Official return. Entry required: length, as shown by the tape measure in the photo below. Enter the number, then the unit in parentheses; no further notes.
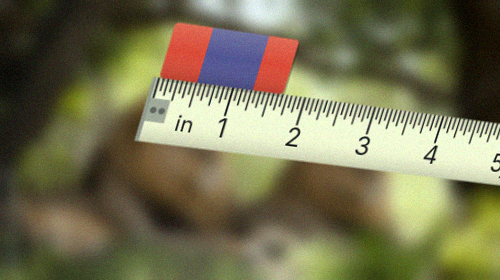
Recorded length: 1.6875 (in)
